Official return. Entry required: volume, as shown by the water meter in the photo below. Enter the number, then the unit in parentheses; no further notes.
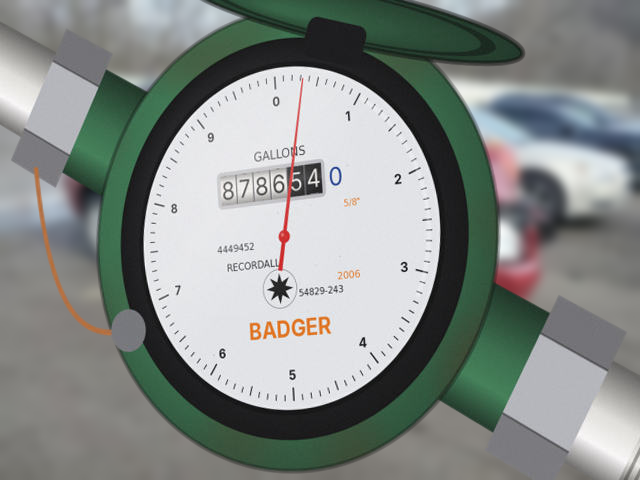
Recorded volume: 8786540.3 (gal)
